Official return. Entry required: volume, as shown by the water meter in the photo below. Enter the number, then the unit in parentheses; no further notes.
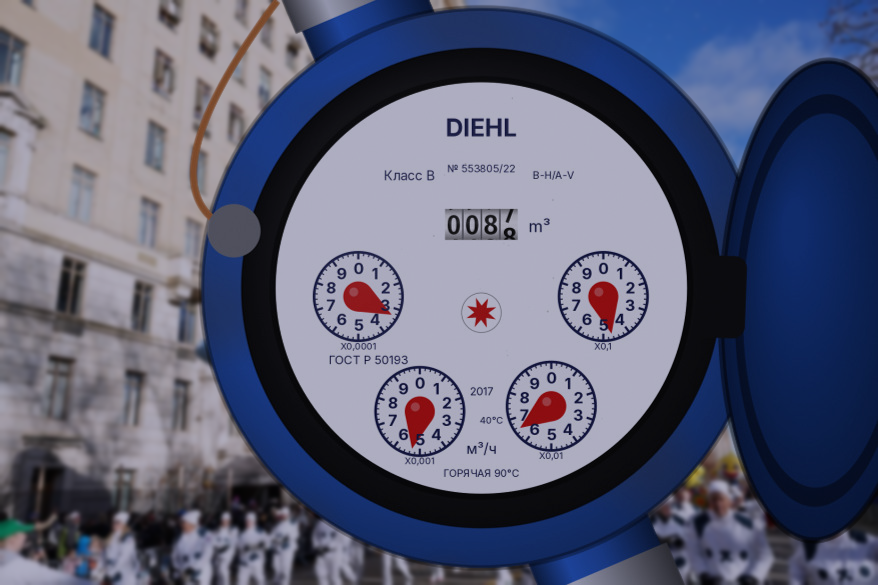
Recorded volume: 87.4653 (m³)
